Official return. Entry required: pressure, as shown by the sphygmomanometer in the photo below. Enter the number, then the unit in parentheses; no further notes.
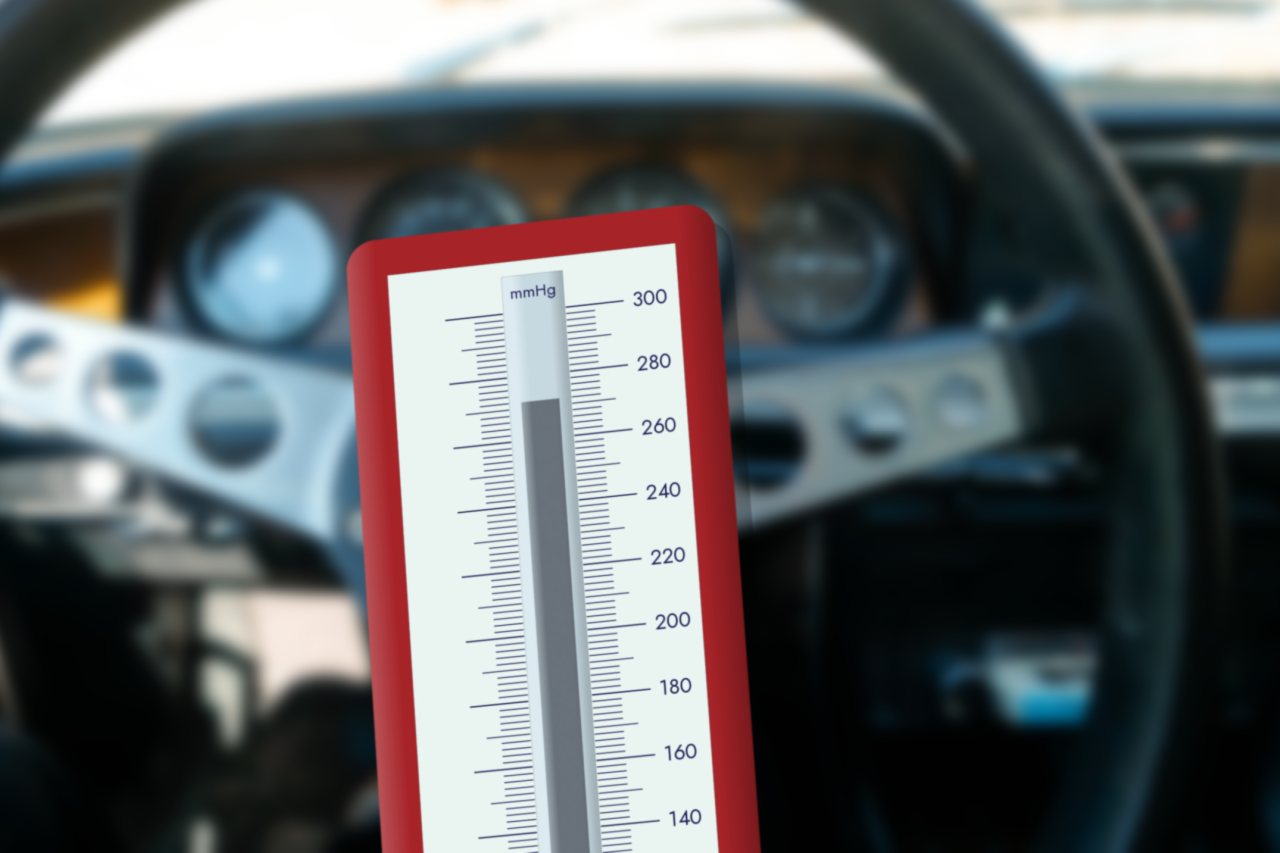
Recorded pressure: 272 (mmHg)
